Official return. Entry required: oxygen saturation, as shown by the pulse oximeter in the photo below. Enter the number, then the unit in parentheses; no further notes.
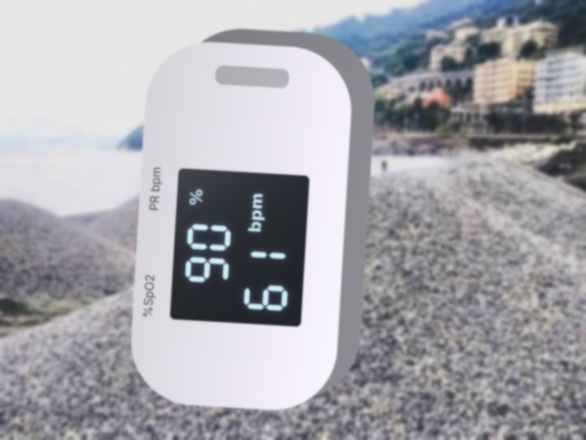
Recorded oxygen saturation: 90 (%)
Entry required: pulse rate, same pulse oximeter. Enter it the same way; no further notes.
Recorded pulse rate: 61 (bpm)
